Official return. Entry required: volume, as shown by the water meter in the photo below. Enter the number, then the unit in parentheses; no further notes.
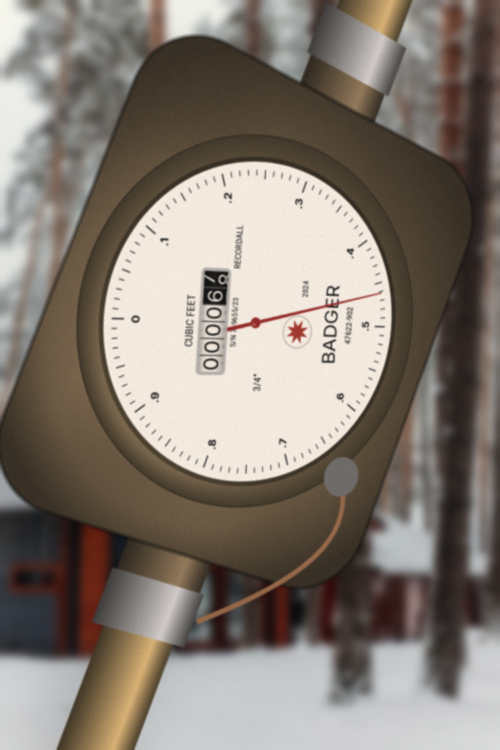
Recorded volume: 67.46 (ft³)
